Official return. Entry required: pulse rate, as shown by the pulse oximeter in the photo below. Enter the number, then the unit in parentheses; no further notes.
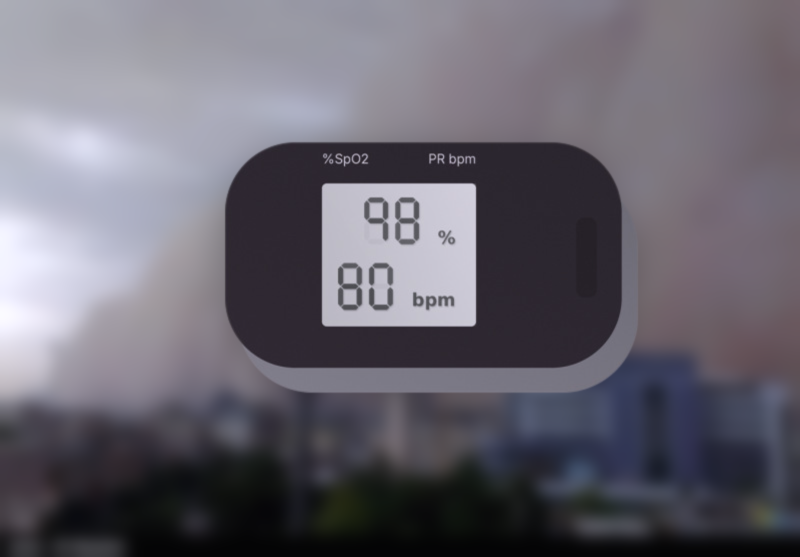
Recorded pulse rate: 80 (bpm)
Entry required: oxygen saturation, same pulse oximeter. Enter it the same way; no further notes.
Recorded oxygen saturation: 98 (%)
